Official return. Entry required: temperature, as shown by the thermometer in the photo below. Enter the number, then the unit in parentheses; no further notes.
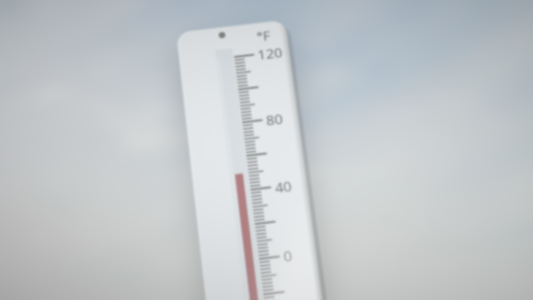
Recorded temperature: 50 (°F)
